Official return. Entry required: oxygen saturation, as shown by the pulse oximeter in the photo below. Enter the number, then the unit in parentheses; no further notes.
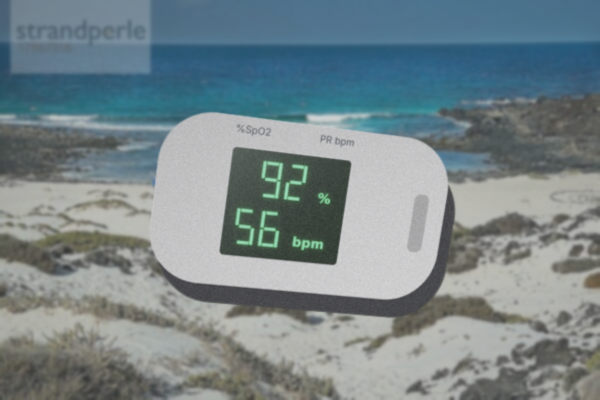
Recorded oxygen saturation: 92 (%)
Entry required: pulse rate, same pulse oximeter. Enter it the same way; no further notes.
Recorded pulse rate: 56 (bpm)
